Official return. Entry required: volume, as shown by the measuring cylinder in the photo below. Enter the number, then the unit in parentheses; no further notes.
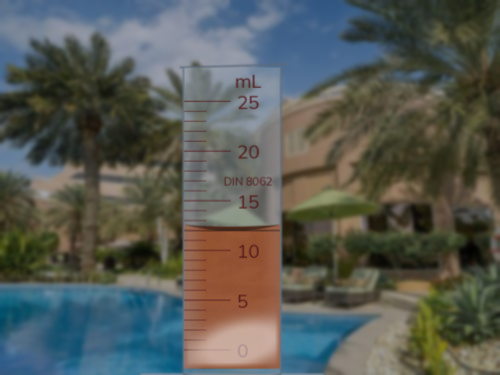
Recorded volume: 12 (mL)
